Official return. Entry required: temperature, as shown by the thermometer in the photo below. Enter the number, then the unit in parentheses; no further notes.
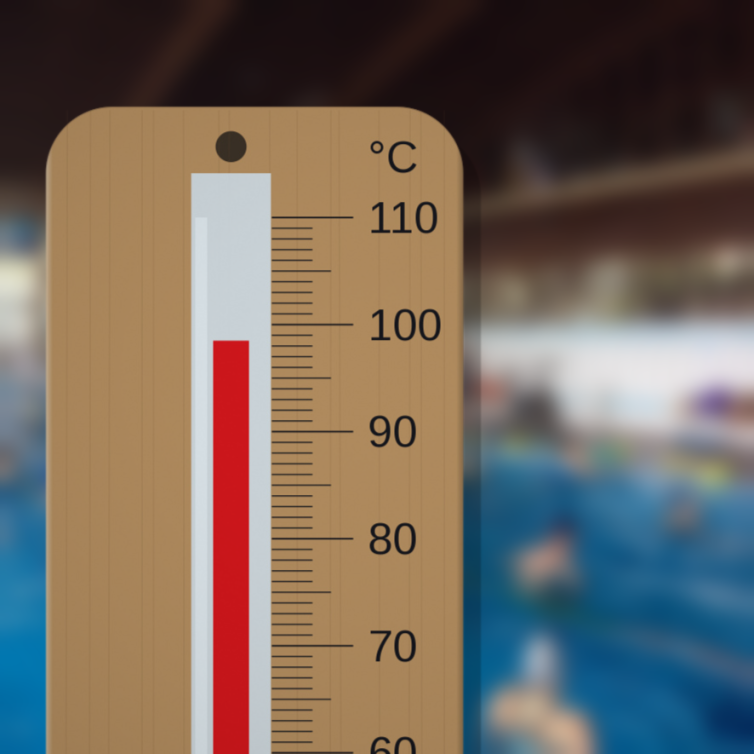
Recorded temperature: 98.5 (°C)
